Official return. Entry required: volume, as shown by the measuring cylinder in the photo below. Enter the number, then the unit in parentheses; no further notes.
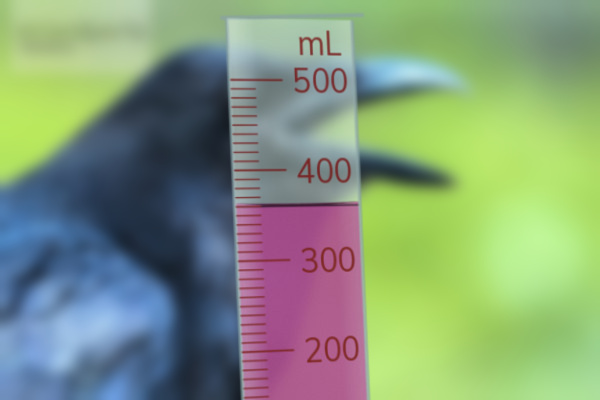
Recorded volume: 360 (mL)
